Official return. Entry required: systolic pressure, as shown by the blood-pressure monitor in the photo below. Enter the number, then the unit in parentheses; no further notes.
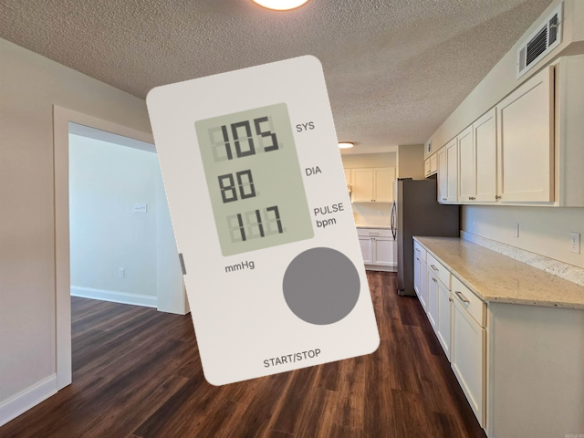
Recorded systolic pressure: 105 (mmHg)
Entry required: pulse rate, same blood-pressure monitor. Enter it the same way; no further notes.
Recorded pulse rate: 117 (bpm)
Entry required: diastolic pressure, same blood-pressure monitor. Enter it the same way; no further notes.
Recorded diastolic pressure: 80 (mmHg)
